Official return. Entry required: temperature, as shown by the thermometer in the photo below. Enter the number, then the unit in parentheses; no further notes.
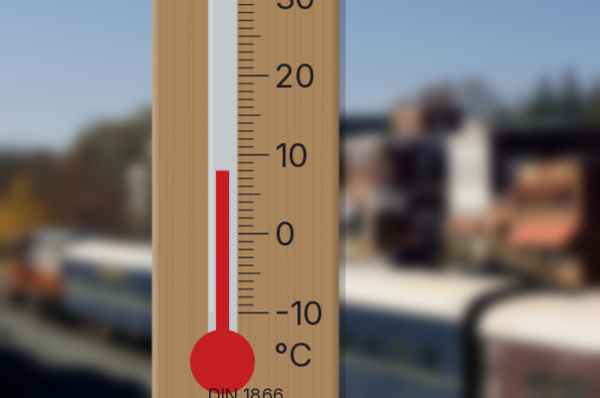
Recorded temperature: 8 (°C)
